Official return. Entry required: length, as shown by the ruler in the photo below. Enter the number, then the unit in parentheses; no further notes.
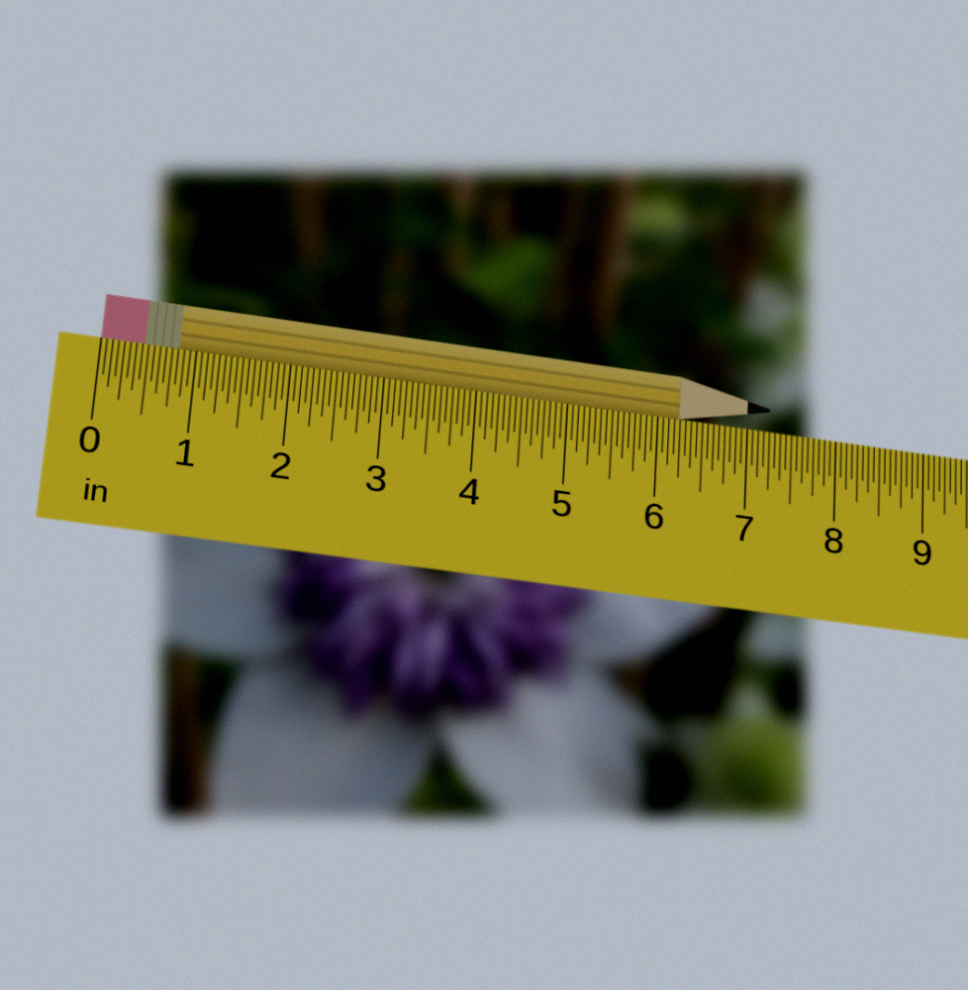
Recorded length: 7.25 (in)
